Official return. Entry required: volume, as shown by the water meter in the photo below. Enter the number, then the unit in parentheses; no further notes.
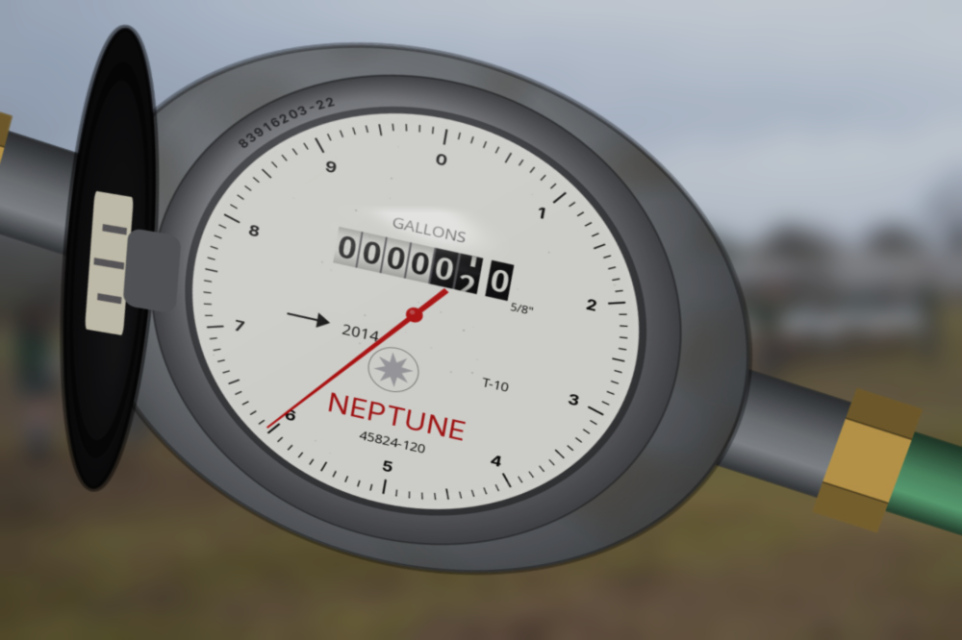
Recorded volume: 16.0 (gal)
